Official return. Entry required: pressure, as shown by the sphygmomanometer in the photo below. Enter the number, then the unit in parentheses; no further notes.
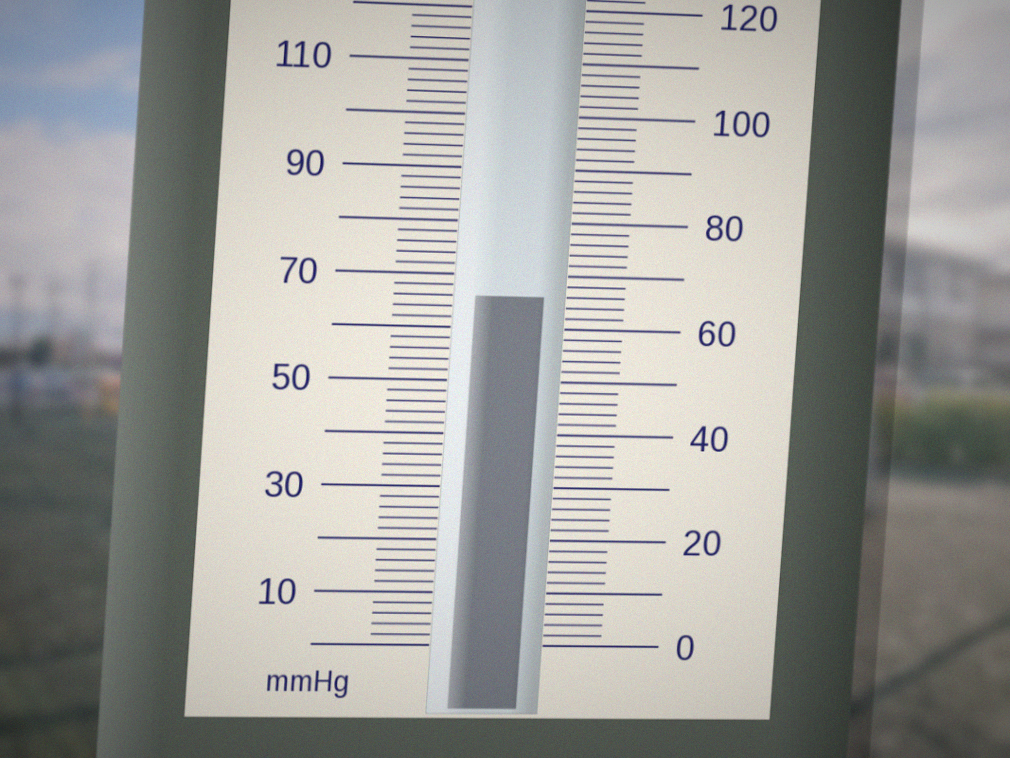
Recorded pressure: 66 (mmHg)
